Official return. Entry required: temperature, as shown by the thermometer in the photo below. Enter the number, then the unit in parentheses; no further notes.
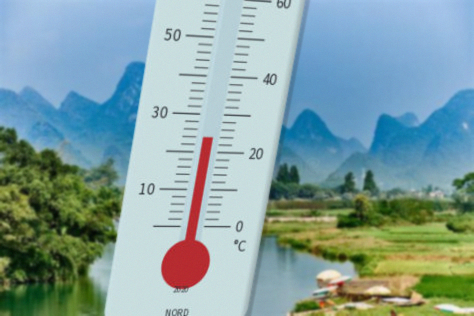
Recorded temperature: 24 (°C)
